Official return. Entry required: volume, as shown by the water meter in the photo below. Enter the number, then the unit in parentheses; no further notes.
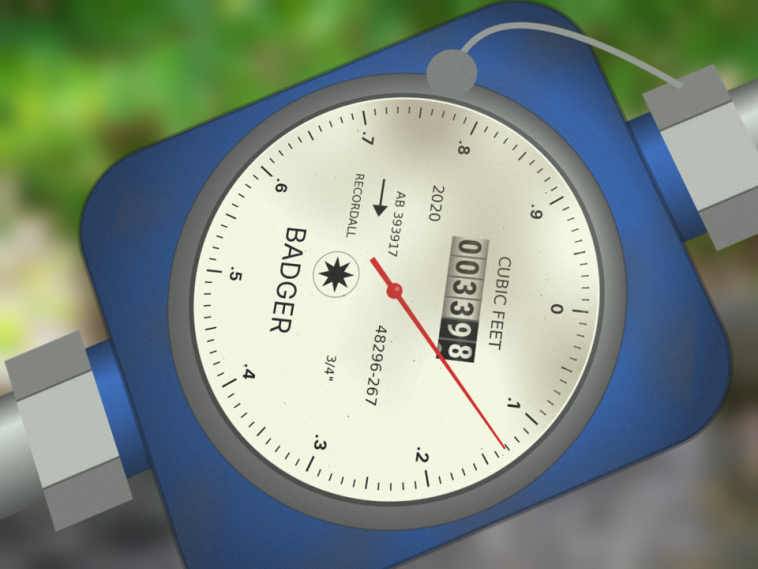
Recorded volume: 3398.13 (ft³)
